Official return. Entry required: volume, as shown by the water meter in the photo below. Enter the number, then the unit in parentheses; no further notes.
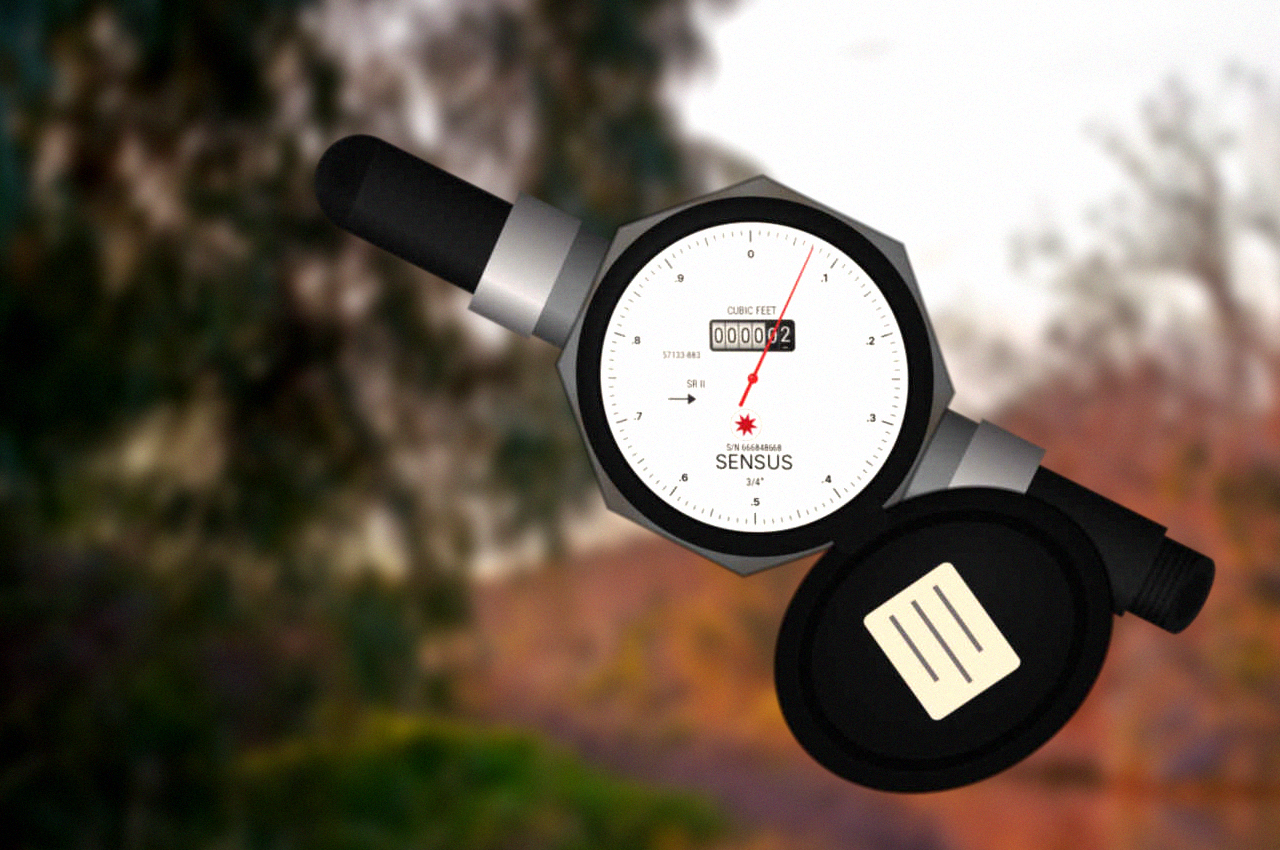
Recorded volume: 2.07 (ft³)
